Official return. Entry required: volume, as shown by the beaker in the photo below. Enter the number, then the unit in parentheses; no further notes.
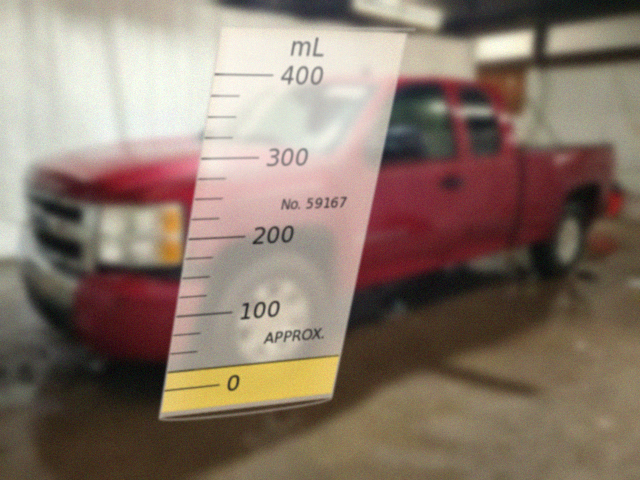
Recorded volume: 25 (mL)
